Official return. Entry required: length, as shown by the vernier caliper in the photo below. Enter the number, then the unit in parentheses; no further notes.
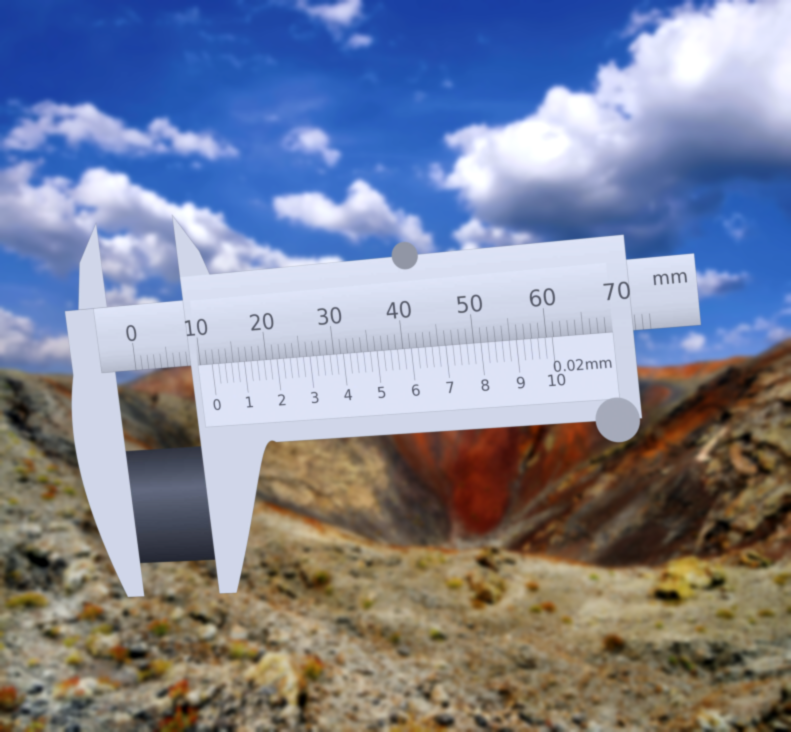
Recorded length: 11.8 (mm)
